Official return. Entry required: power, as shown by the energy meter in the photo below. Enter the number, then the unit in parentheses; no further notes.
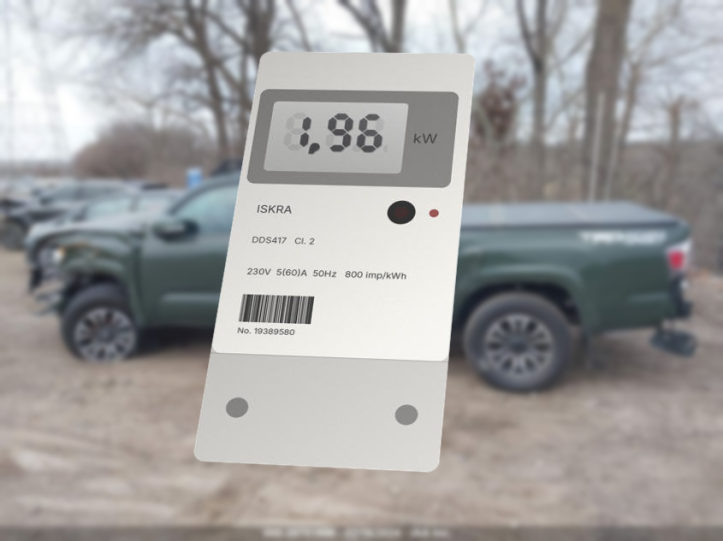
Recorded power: 1.96 (kW)
